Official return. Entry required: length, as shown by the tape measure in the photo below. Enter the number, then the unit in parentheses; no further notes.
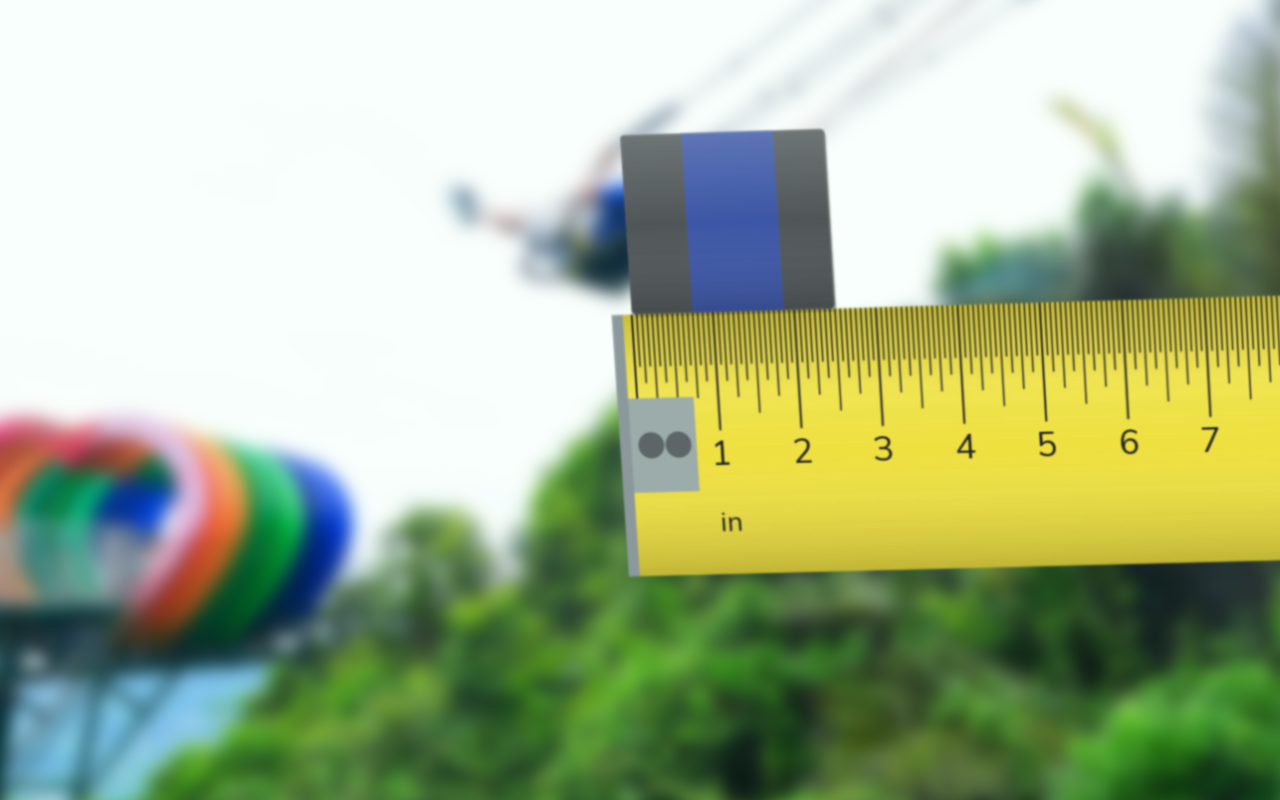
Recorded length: 2.5 (in)
